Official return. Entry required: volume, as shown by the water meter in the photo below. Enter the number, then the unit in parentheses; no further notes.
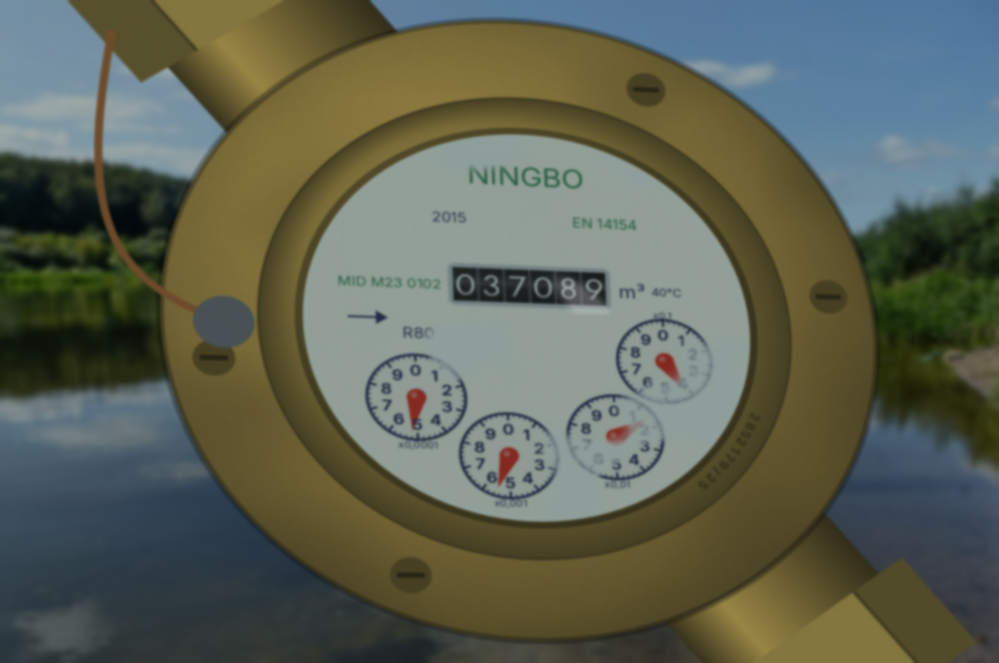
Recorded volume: 37089.4155 (m³)
